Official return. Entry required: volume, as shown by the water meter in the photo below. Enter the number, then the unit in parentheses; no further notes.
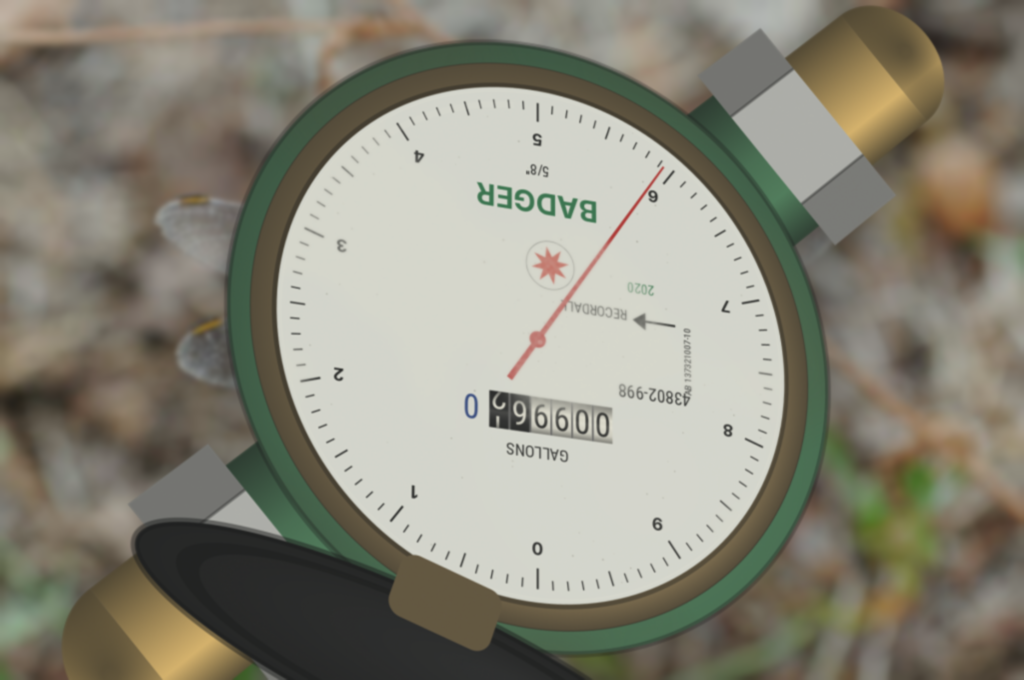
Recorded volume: 99615.9 (gal)
